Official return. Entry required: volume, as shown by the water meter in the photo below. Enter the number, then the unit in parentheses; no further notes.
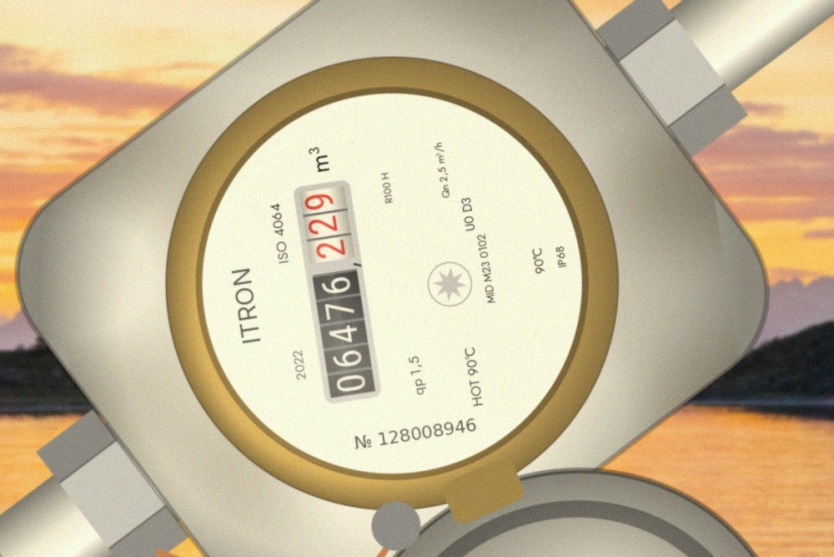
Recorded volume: 6476.229 (m³)
